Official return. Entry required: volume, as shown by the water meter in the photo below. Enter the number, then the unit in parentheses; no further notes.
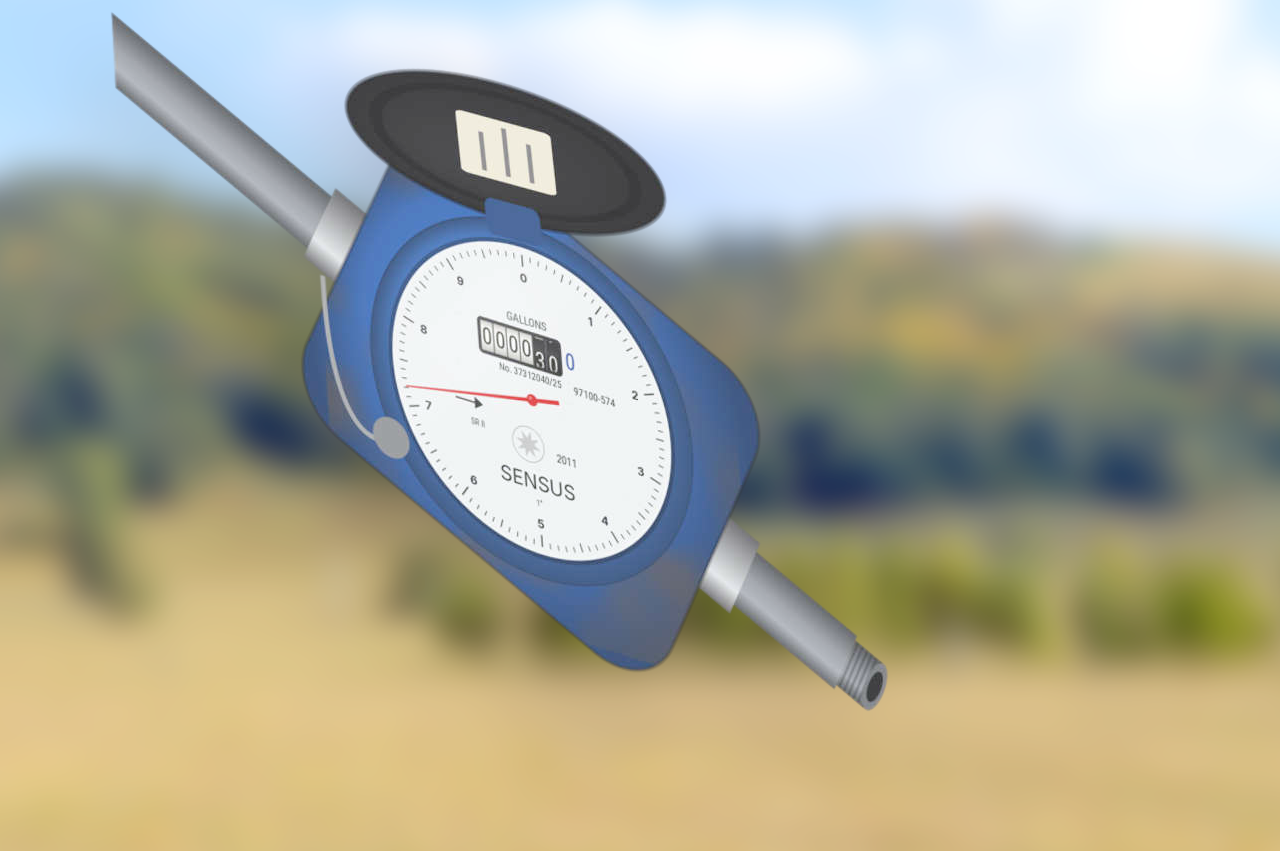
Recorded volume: 297.2 (gal)
